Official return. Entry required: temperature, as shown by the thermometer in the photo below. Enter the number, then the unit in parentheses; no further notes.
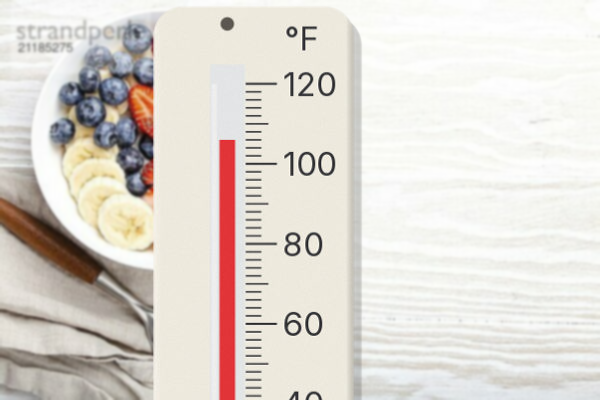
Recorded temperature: 106 (°F)
